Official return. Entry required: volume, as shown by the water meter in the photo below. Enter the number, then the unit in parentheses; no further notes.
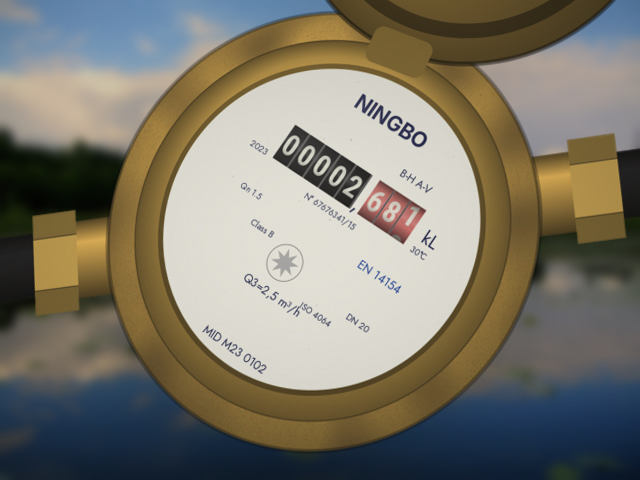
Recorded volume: 2.681 (kL)
